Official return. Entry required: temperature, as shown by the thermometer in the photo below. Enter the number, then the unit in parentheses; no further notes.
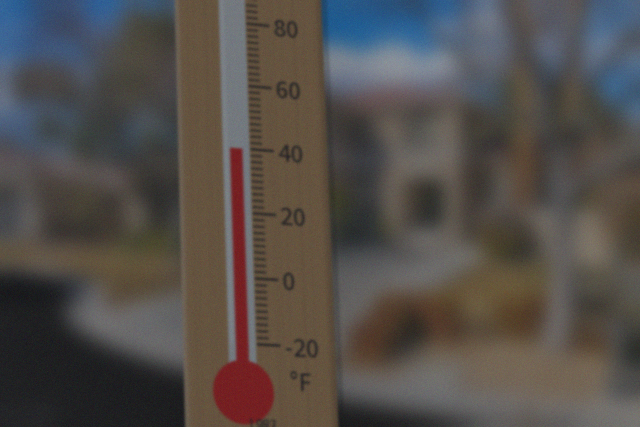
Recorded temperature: 40 (°F)
